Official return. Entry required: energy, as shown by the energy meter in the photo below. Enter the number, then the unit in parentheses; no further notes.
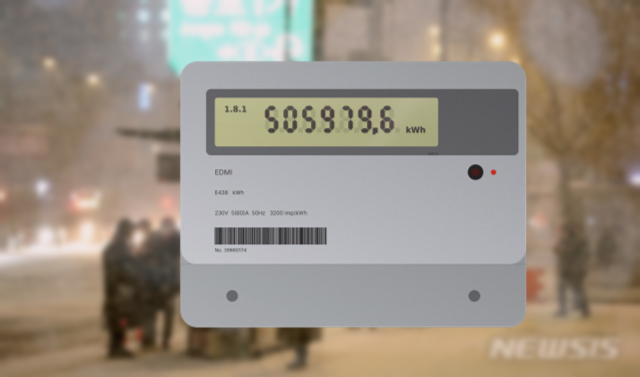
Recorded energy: 505979.6 (kWh)
